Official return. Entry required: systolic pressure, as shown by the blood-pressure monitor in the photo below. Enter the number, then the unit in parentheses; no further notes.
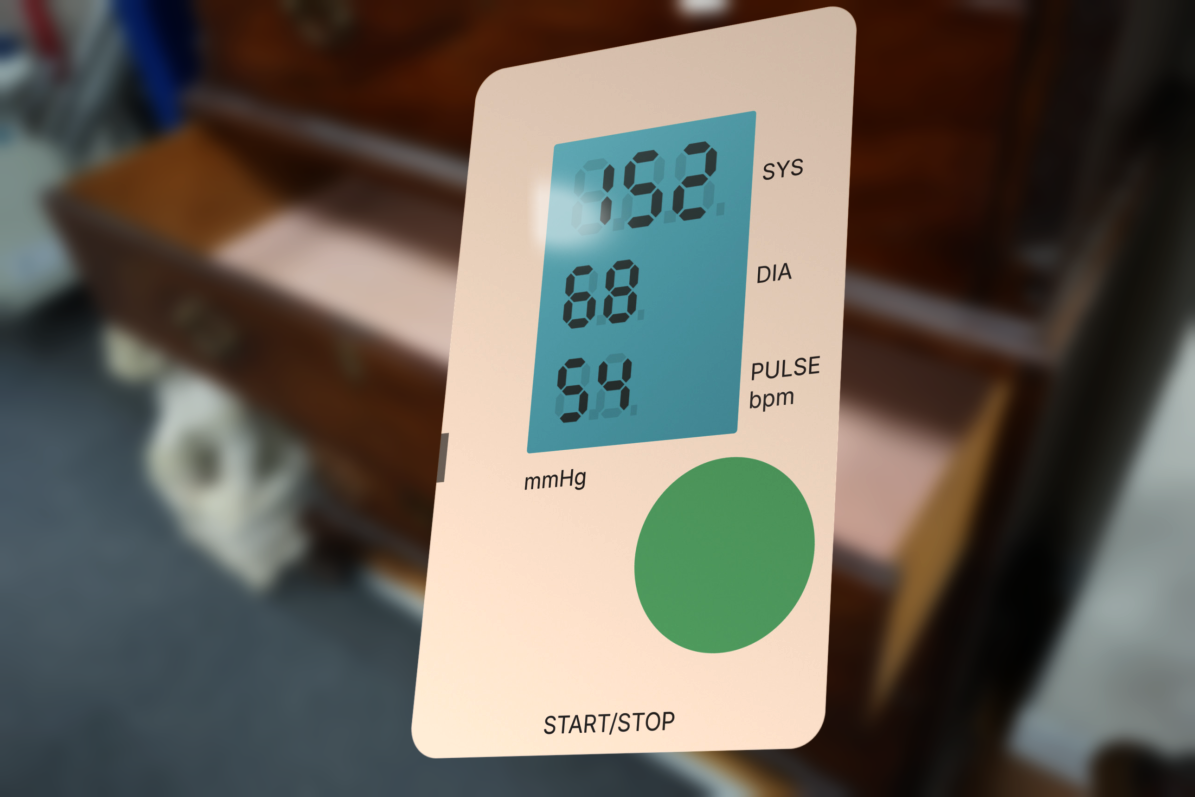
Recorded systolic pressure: 152 (mmHg)
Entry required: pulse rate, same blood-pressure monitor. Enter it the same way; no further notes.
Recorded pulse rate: 54 (bpm)
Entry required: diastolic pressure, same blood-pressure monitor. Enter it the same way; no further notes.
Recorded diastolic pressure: 68 (mmHg)
